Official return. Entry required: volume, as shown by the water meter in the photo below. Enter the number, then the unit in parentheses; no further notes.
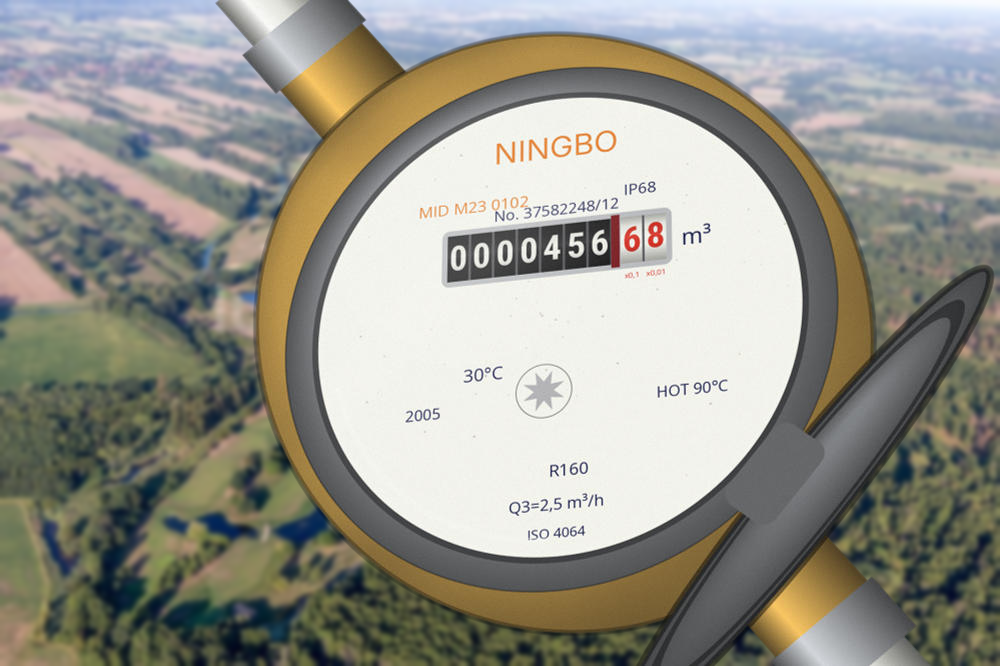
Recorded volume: 456.68 (m³)
